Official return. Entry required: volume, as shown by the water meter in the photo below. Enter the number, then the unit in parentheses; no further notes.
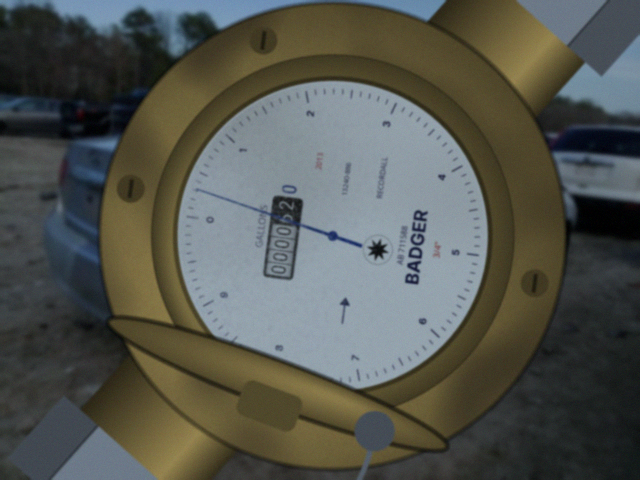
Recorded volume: 620.3 (gal)
